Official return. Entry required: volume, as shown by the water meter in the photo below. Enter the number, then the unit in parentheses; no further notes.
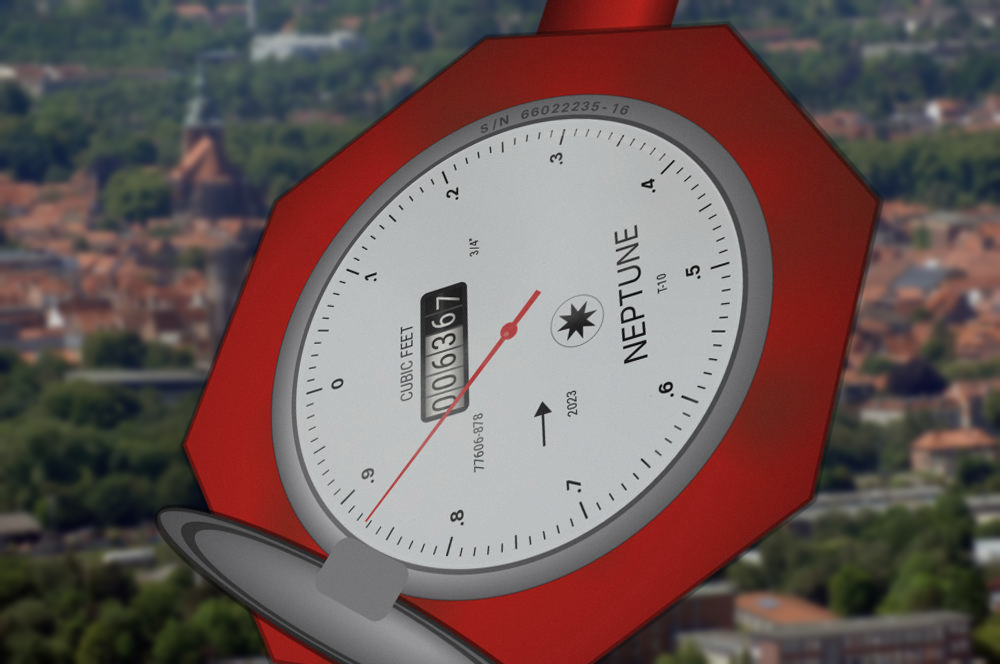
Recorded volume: 6366.87 (ft³)
